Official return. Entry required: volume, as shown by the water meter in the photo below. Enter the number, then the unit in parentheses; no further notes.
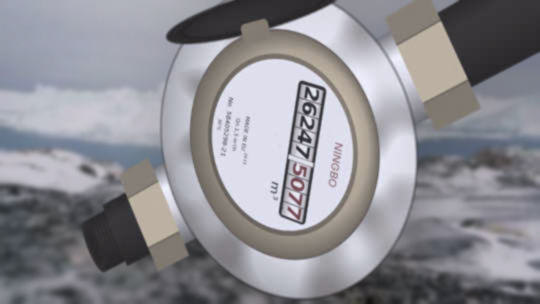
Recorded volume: 26247.5077 (m³)
